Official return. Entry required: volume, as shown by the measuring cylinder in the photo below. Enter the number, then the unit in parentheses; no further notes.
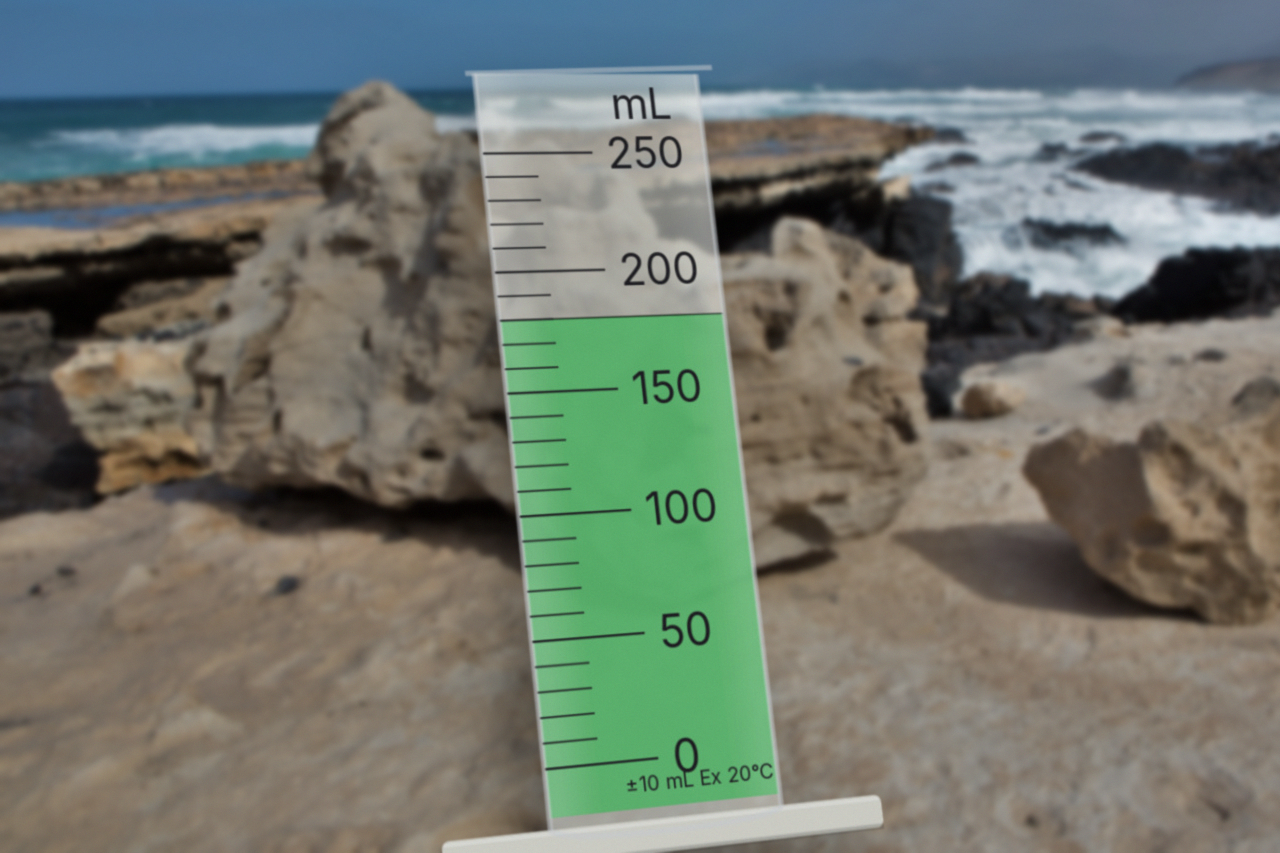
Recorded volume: 180 (mL)
